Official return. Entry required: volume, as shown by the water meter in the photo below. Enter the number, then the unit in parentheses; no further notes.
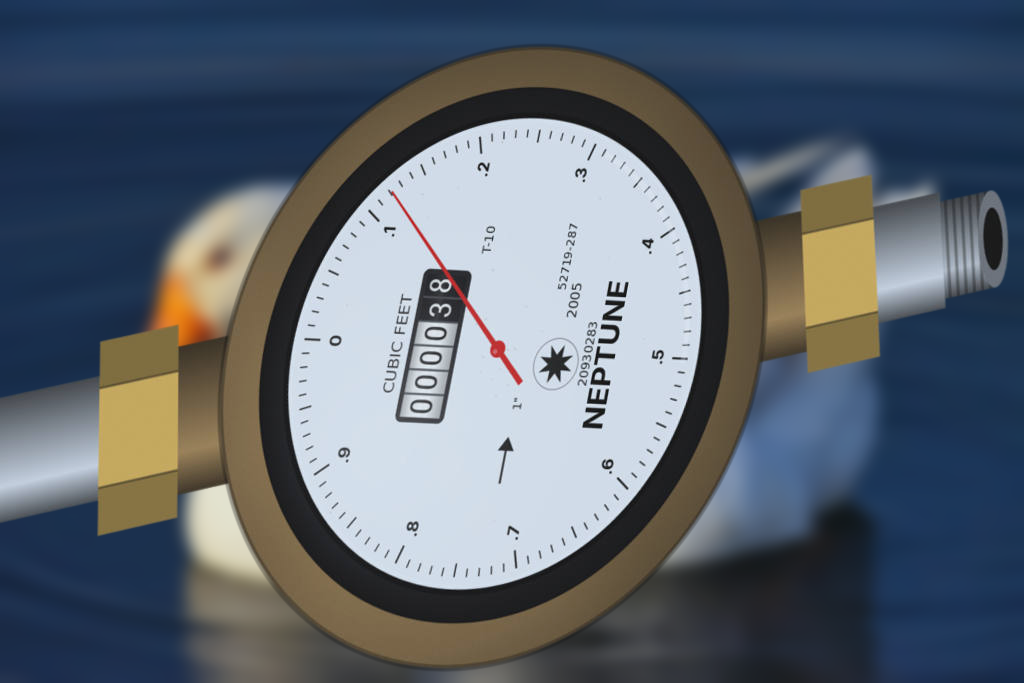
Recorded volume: 38.12 (ft³)
